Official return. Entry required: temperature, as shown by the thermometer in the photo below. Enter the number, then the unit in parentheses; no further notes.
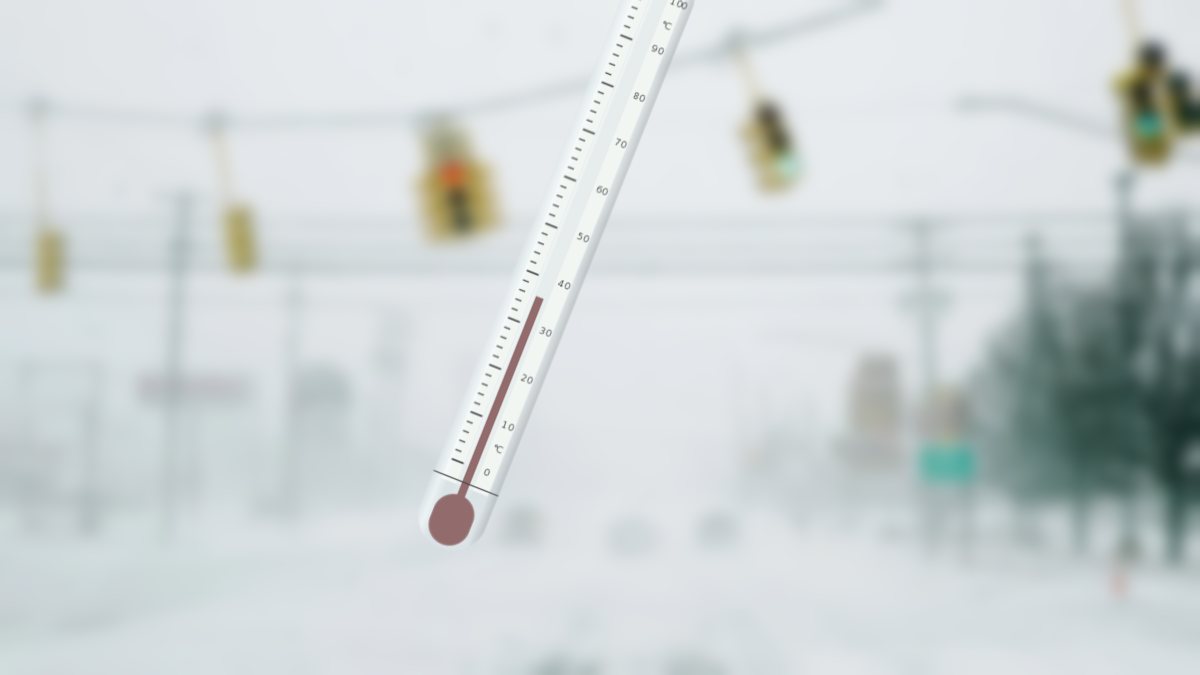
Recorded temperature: 36 (°C)
